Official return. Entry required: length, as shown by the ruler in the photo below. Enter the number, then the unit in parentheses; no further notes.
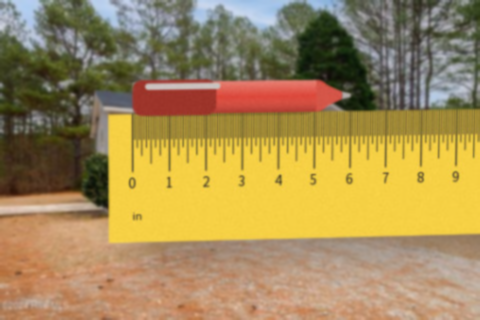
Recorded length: 6 (in)
